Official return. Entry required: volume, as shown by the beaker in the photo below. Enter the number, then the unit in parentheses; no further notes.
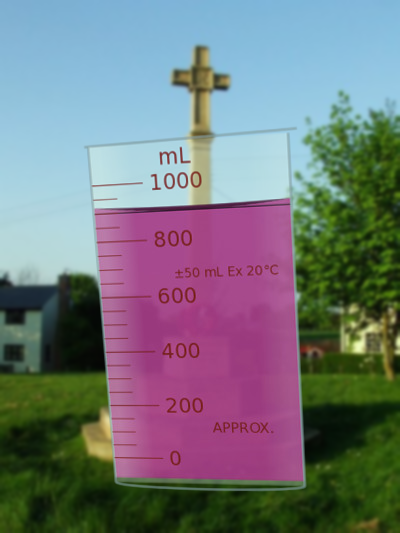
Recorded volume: 900 (mL)
